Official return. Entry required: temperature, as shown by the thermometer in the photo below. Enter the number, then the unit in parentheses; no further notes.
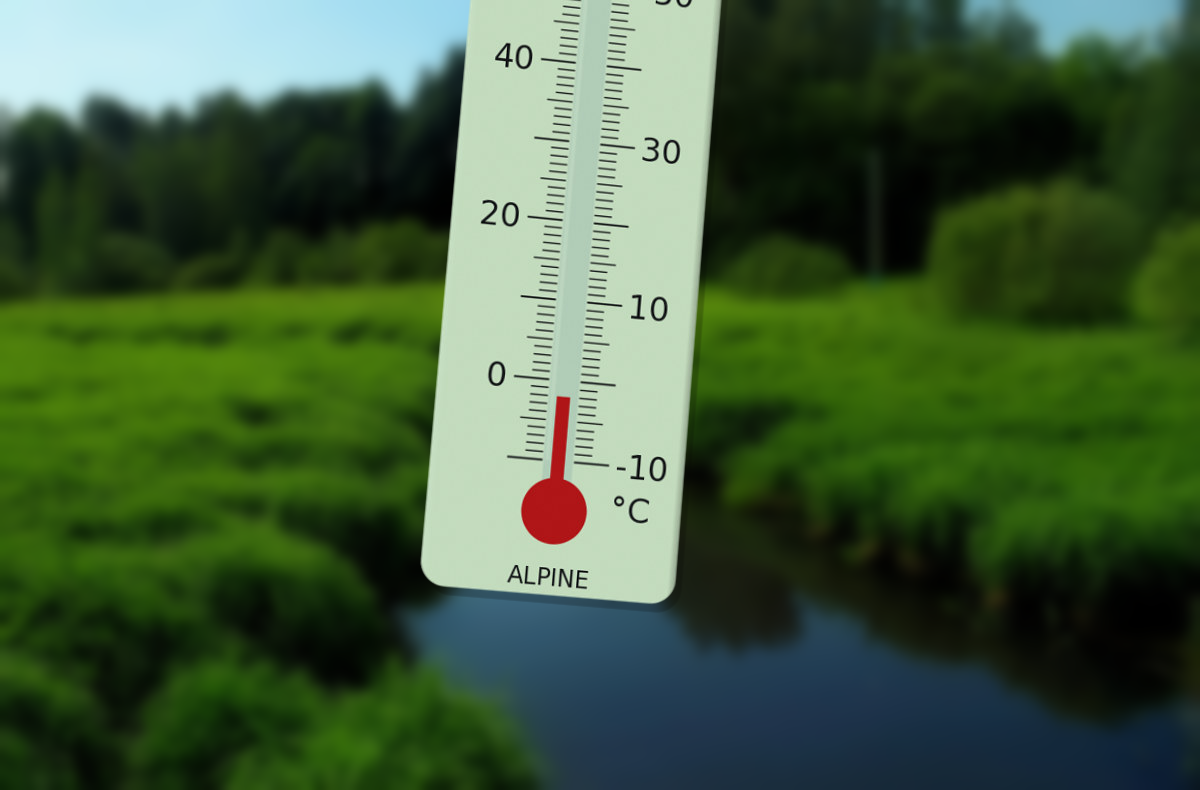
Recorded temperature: -2 (°C)
